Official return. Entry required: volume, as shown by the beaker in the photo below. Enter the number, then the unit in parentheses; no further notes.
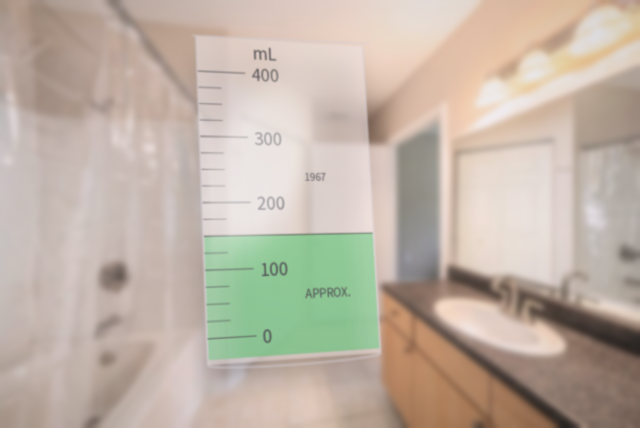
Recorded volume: 150 (mL)
